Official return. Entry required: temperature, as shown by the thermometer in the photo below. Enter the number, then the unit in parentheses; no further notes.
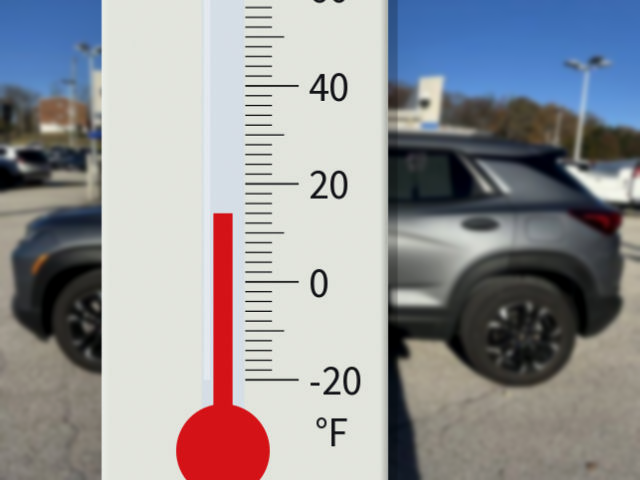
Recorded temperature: 14 (°F)
